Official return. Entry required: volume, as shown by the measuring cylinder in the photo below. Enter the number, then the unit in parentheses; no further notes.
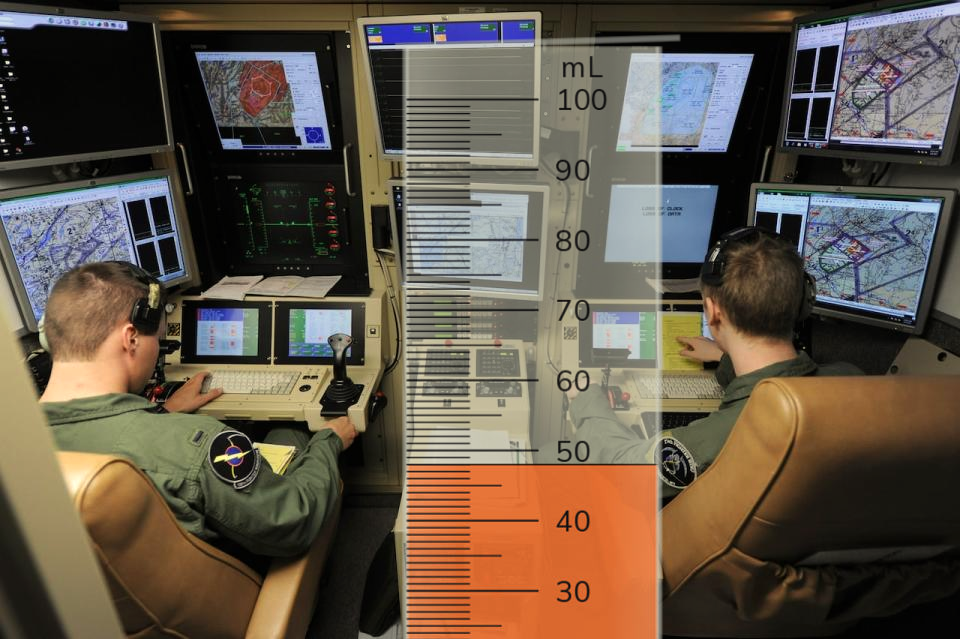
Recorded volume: 48 (mL)
